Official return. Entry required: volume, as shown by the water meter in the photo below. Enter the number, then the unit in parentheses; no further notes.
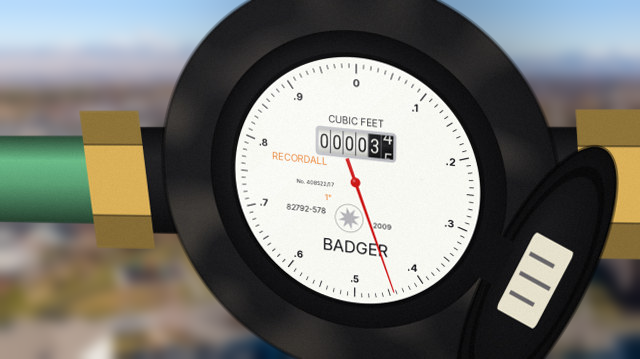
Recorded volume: 34.44 (ft³)
